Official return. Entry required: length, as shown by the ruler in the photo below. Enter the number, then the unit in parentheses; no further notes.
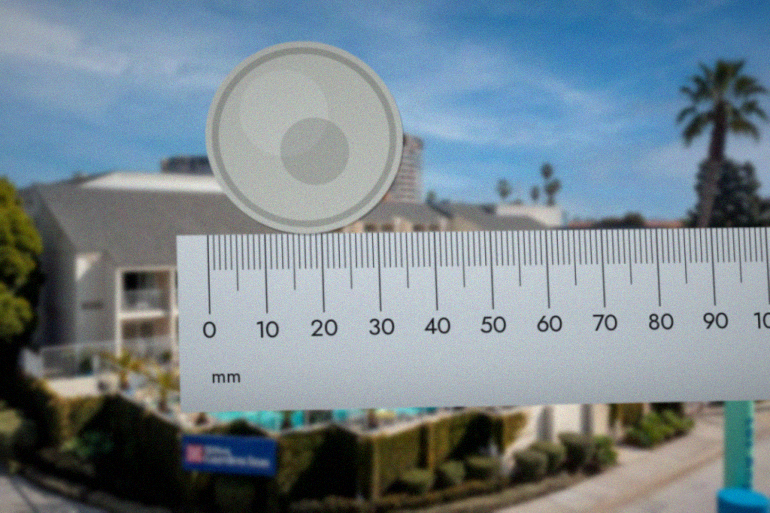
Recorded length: 35 (mm)
